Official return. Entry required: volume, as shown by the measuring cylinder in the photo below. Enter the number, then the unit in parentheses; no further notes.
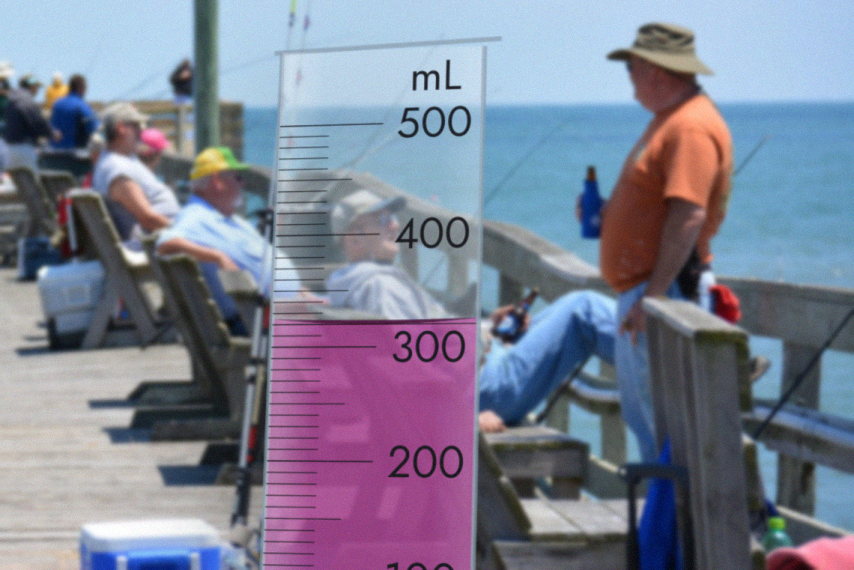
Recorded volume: 320 (mL)
